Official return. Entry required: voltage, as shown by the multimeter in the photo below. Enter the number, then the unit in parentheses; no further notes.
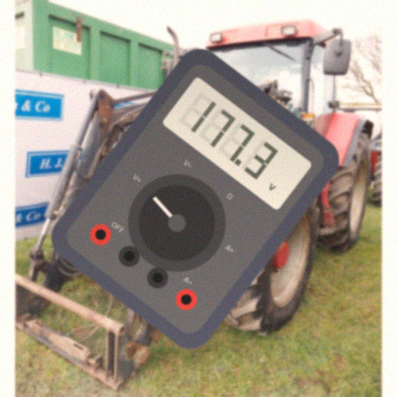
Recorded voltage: 177.3 (V)
